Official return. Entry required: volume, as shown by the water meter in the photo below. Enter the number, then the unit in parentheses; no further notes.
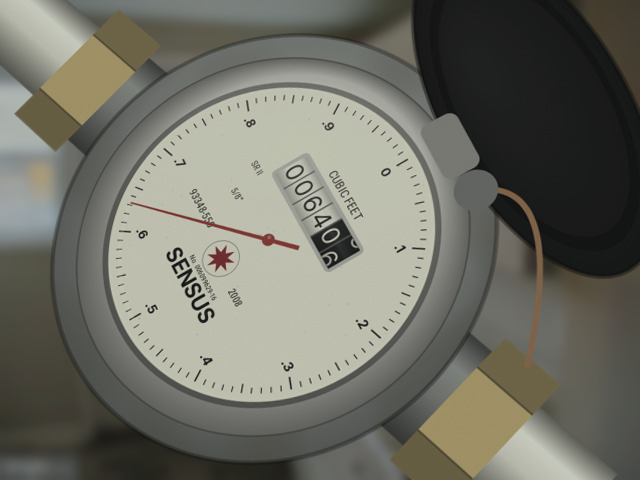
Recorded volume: 6405.63 (ft³)
